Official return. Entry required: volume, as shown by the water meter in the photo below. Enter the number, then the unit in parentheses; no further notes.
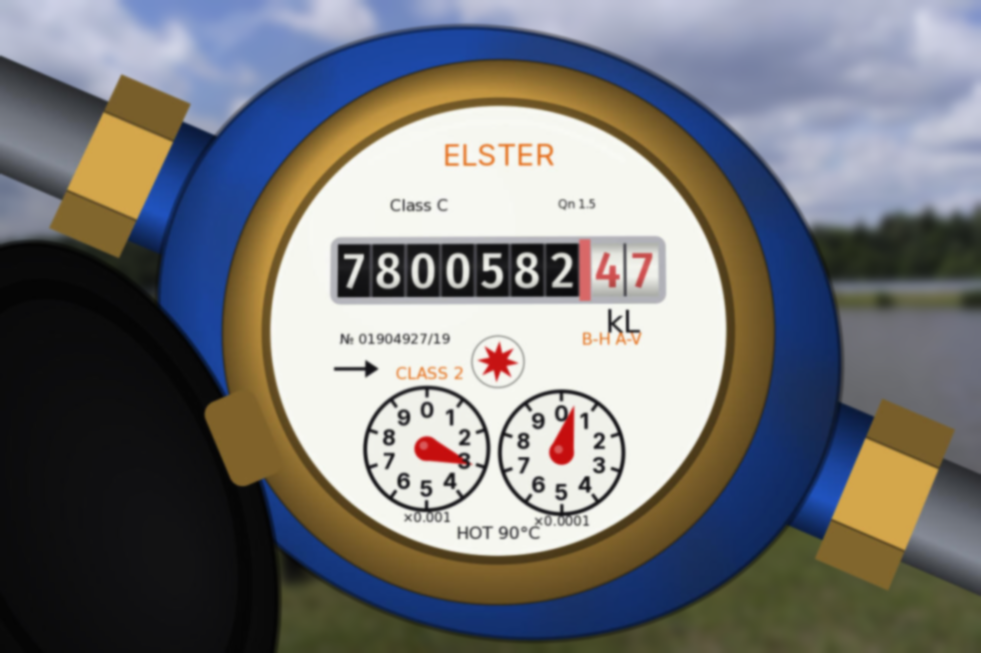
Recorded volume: 7800582.4730 (kL)
